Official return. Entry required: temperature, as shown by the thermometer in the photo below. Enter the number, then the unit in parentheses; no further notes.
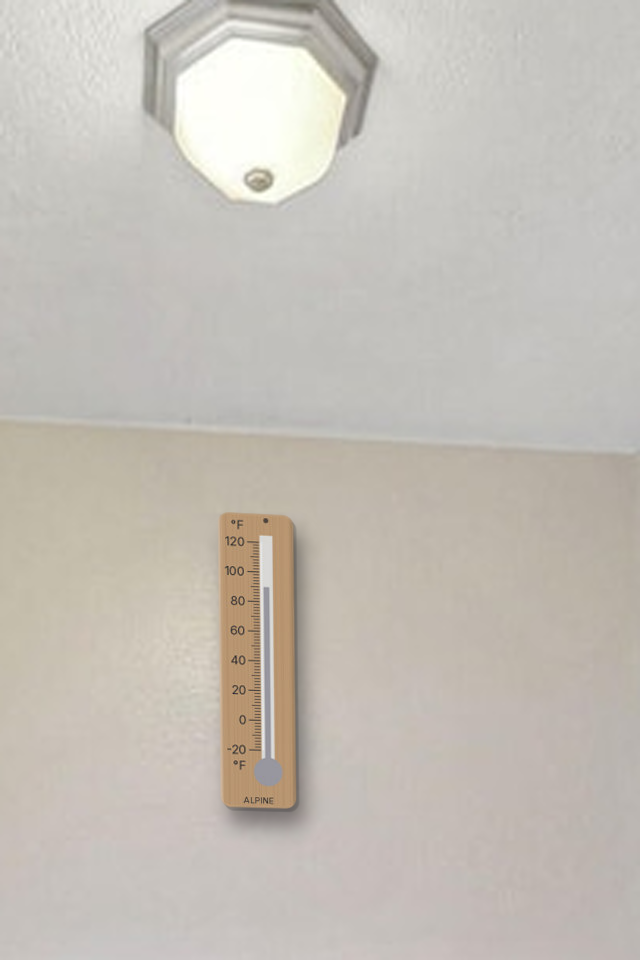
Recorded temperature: 90 (°F)
